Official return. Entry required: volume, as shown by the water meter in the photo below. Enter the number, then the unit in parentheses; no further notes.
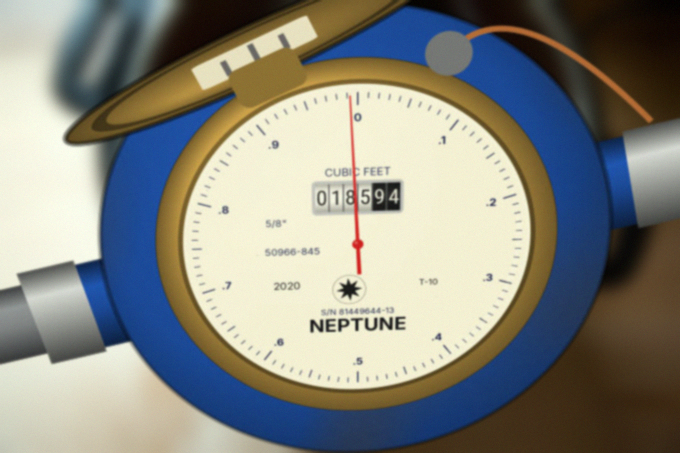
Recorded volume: 18593.99 (ft³)
